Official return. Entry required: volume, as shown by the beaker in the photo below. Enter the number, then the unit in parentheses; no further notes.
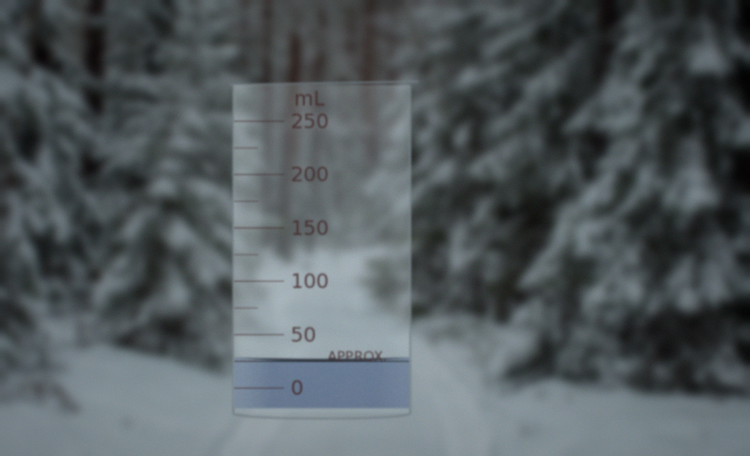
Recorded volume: 25 (mL)
